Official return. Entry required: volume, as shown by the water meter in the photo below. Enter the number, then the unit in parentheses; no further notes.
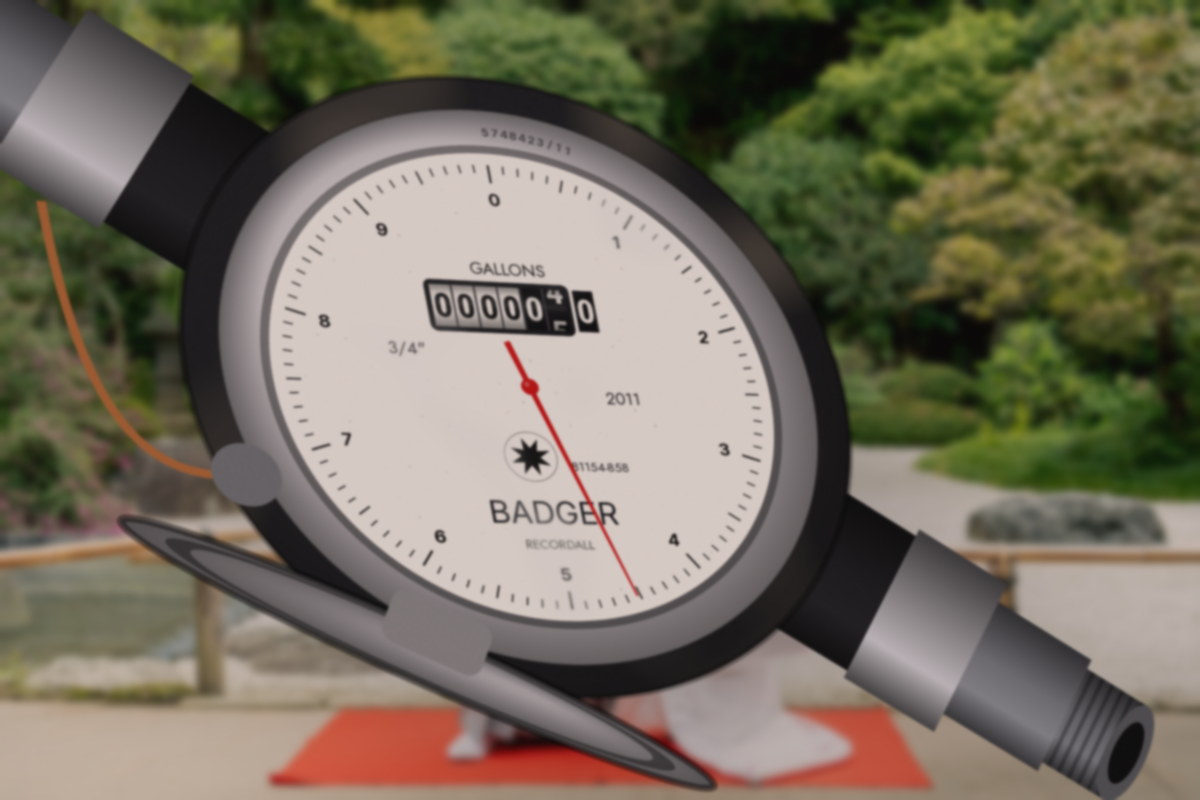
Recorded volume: 44.5 (gal)
